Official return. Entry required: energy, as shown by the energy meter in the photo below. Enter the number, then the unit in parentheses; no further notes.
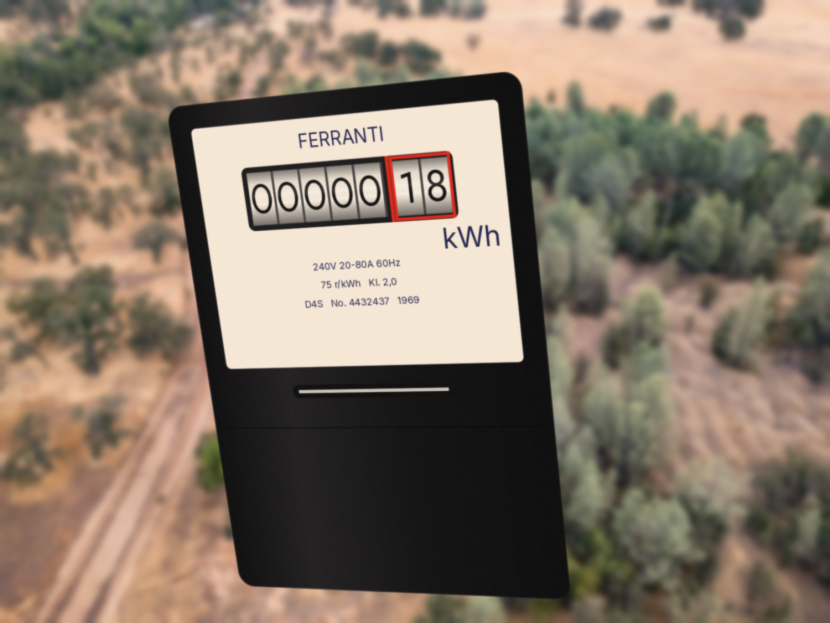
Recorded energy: 0.18 (kWh)
